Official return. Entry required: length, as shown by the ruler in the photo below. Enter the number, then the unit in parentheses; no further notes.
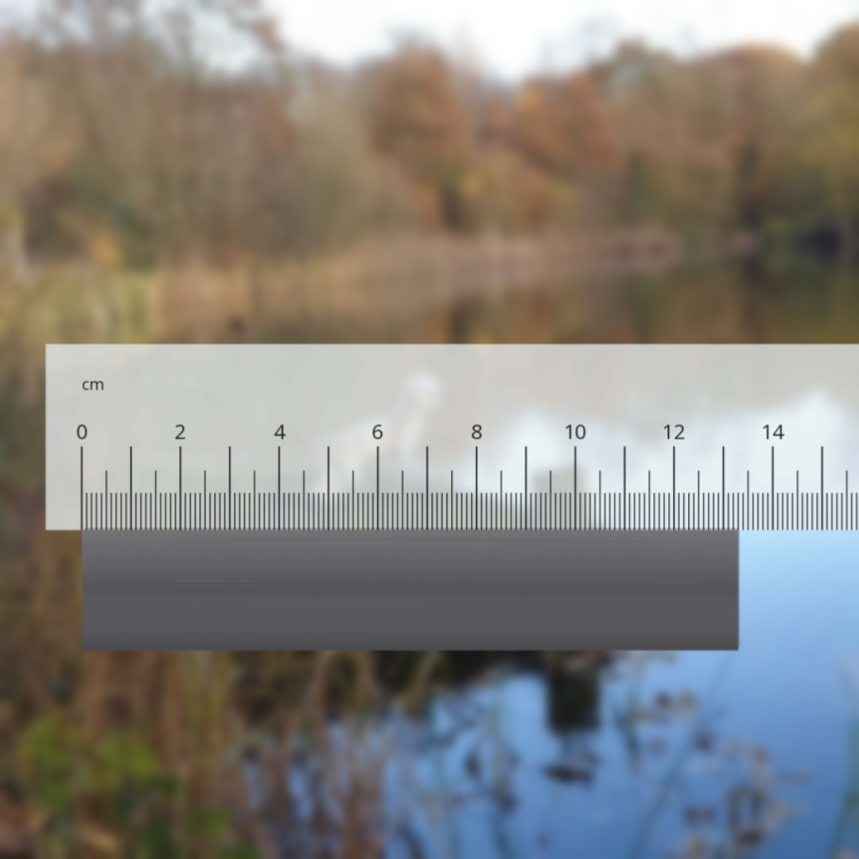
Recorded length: 13.3 (cm)
